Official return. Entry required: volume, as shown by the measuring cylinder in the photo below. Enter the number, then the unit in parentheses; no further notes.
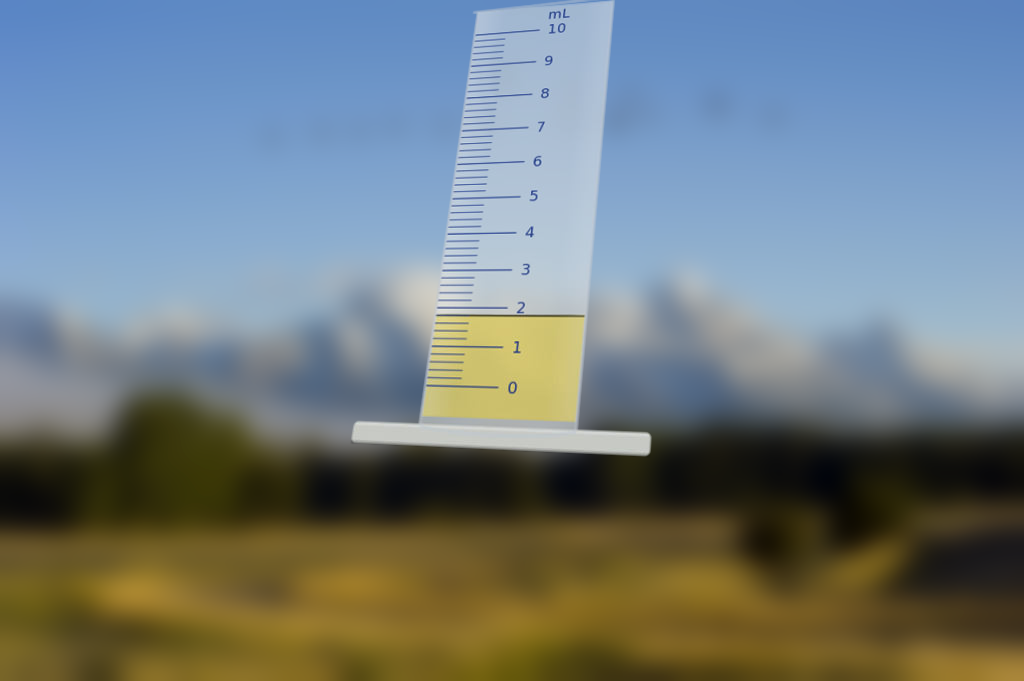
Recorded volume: 1.8 (mL)
